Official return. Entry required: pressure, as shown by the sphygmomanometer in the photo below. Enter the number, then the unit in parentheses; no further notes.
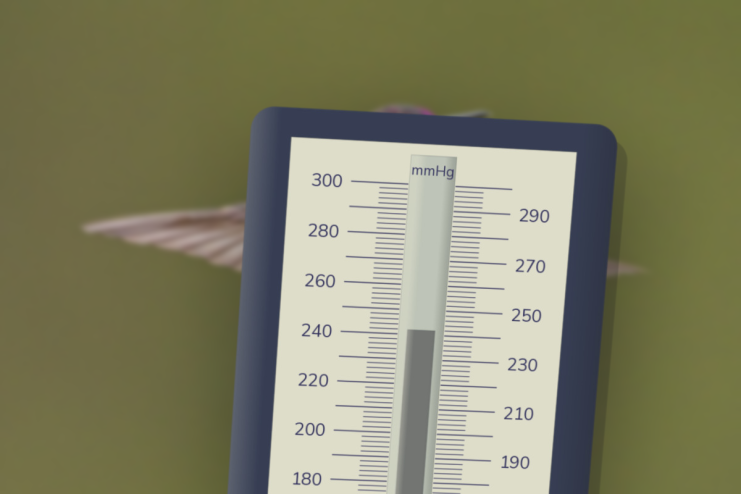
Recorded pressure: 242 (mmHg)
